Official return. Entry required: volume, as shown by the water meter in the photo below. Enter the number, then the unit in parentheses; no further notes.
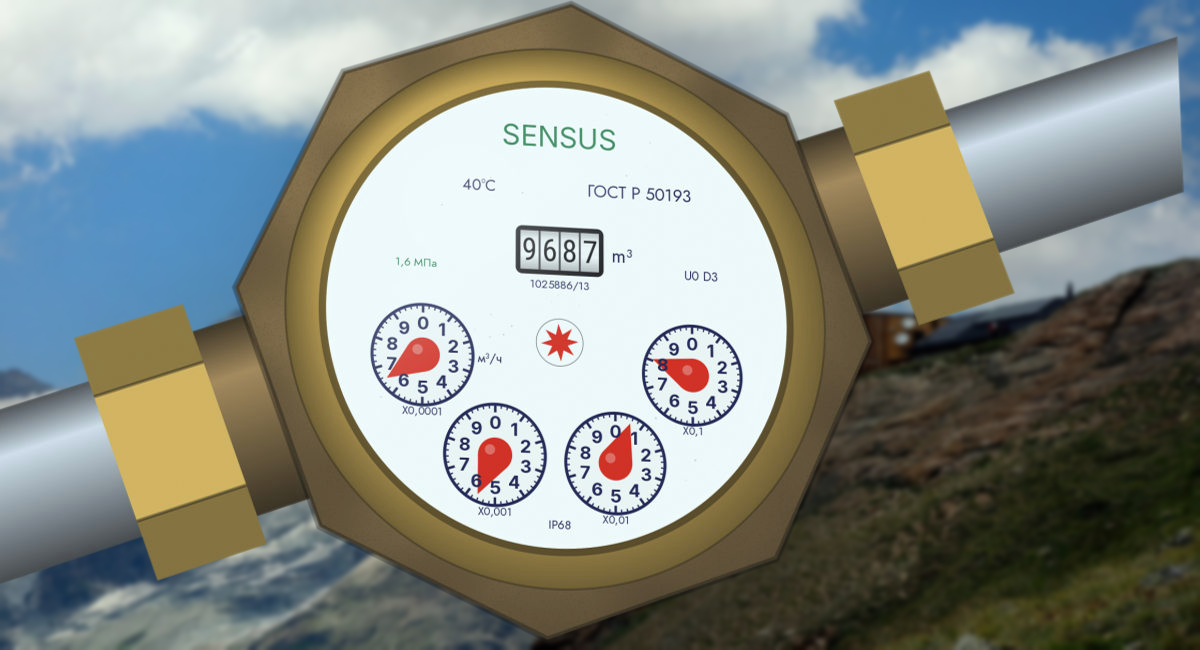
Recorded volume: 9687.8056 (m³)
